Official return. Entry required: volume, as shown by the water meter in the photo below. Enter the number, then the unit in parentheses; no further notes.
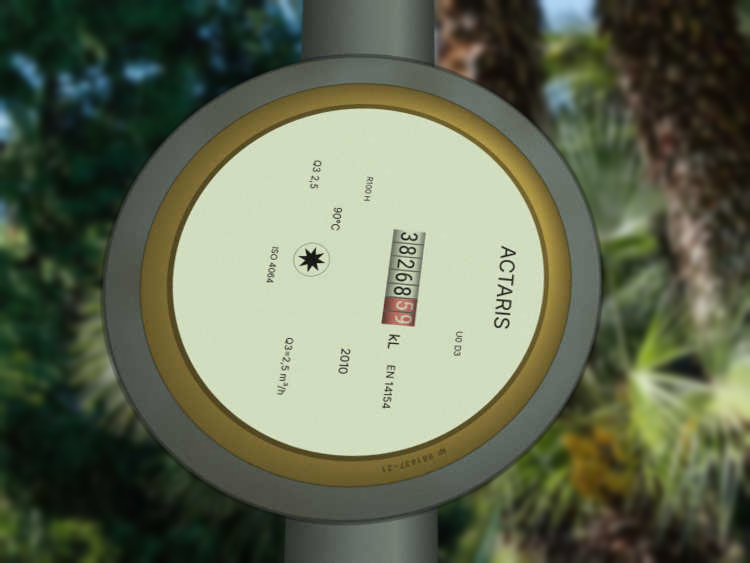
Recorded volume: 38268.59 (kL)
